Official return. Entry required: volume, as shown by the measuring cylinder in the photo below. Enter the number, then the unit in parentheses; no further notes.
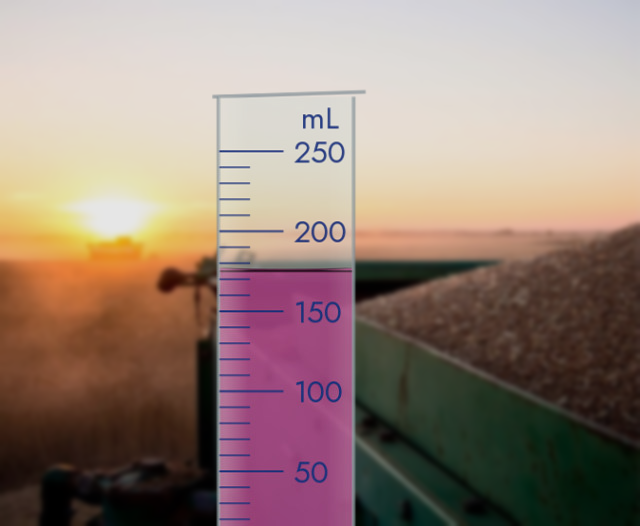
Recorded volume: 175 (mL)
